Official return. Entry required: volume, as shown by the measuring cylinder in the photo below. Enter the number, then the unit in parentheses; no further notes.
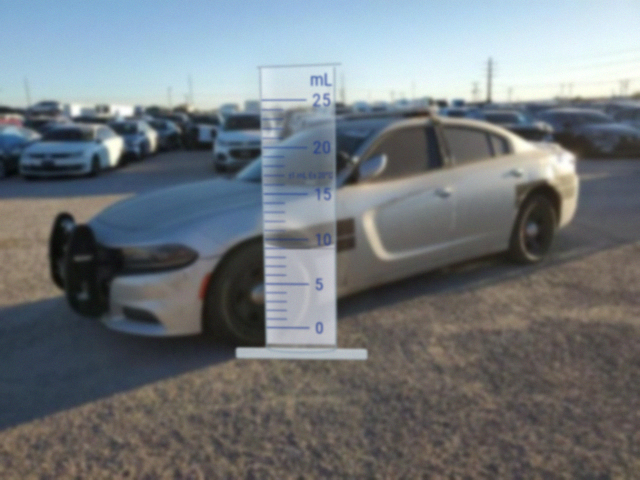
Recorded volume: 9 (mL)
